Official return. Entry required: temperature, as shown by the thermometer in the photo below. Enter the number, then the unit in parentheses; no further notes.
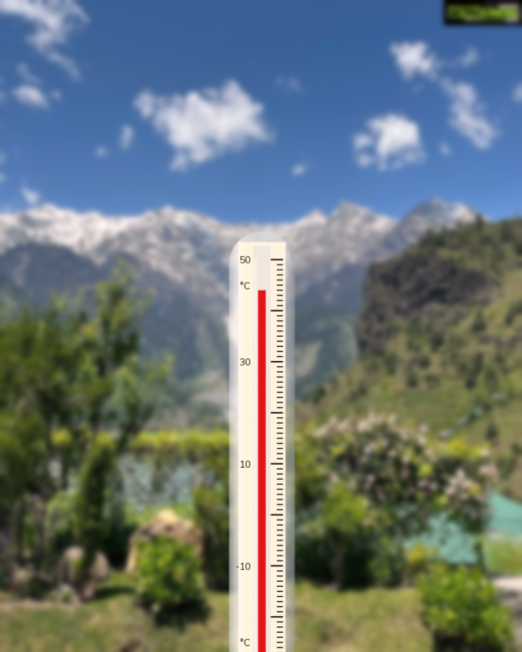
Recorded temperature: 44 (°C)
